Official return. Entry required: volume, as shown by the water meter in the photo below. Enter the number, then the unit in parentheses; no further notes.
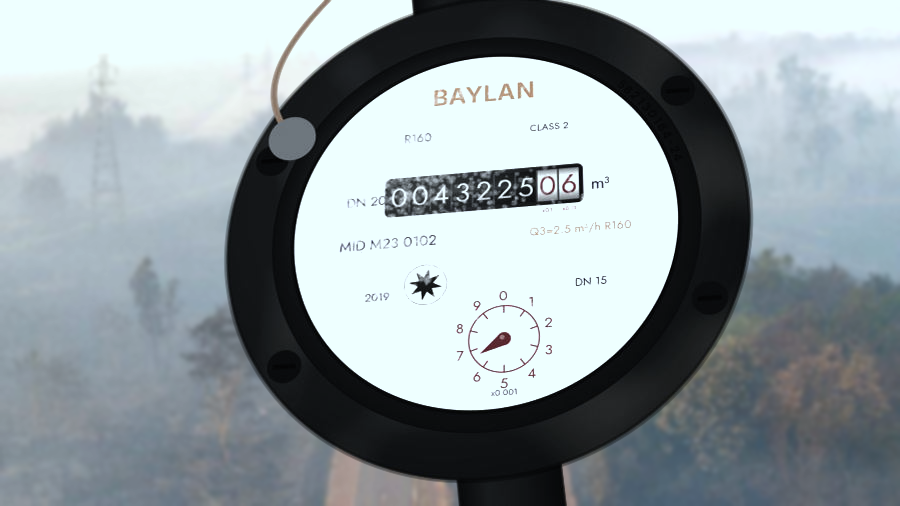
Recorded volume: 43225.066 (m³)
